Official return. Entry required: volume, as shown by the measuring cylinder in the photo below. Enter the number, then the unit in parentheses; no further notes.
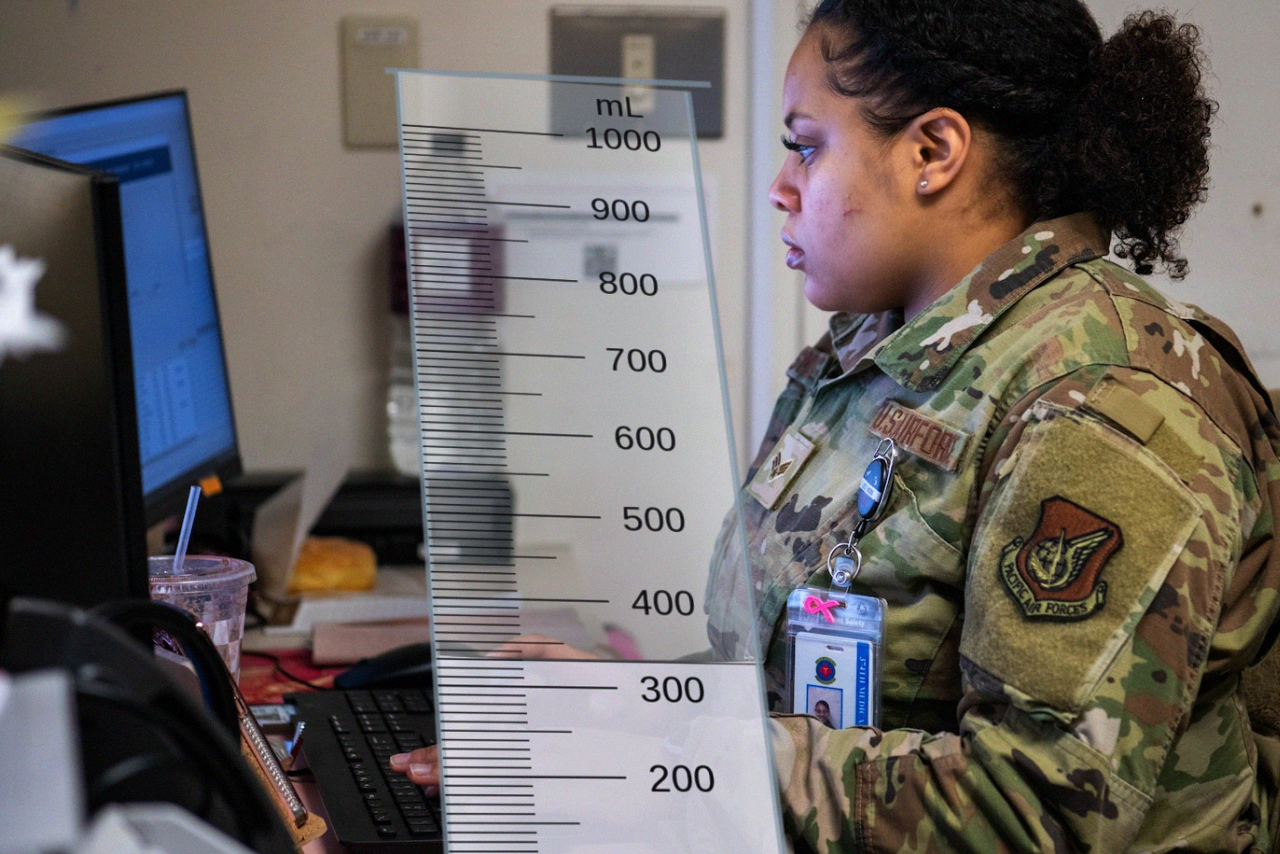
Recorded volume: 330 (mL)
